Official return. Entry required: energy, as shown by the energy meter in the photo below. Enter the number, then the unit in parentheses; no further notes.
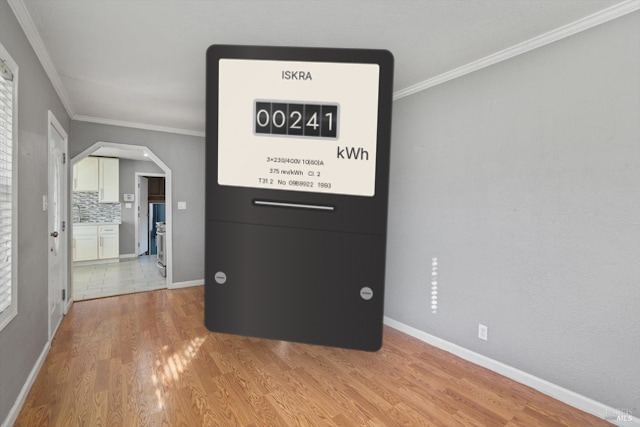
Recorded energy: 241 (kWh)
